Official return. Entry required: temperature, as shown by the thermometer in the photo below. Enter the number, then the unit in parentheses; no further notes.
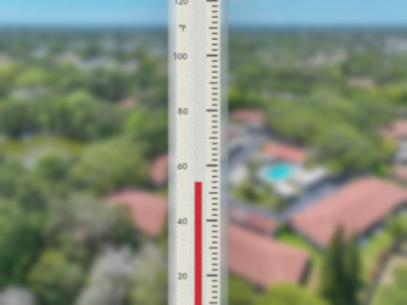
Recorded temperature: 54 (°F)
